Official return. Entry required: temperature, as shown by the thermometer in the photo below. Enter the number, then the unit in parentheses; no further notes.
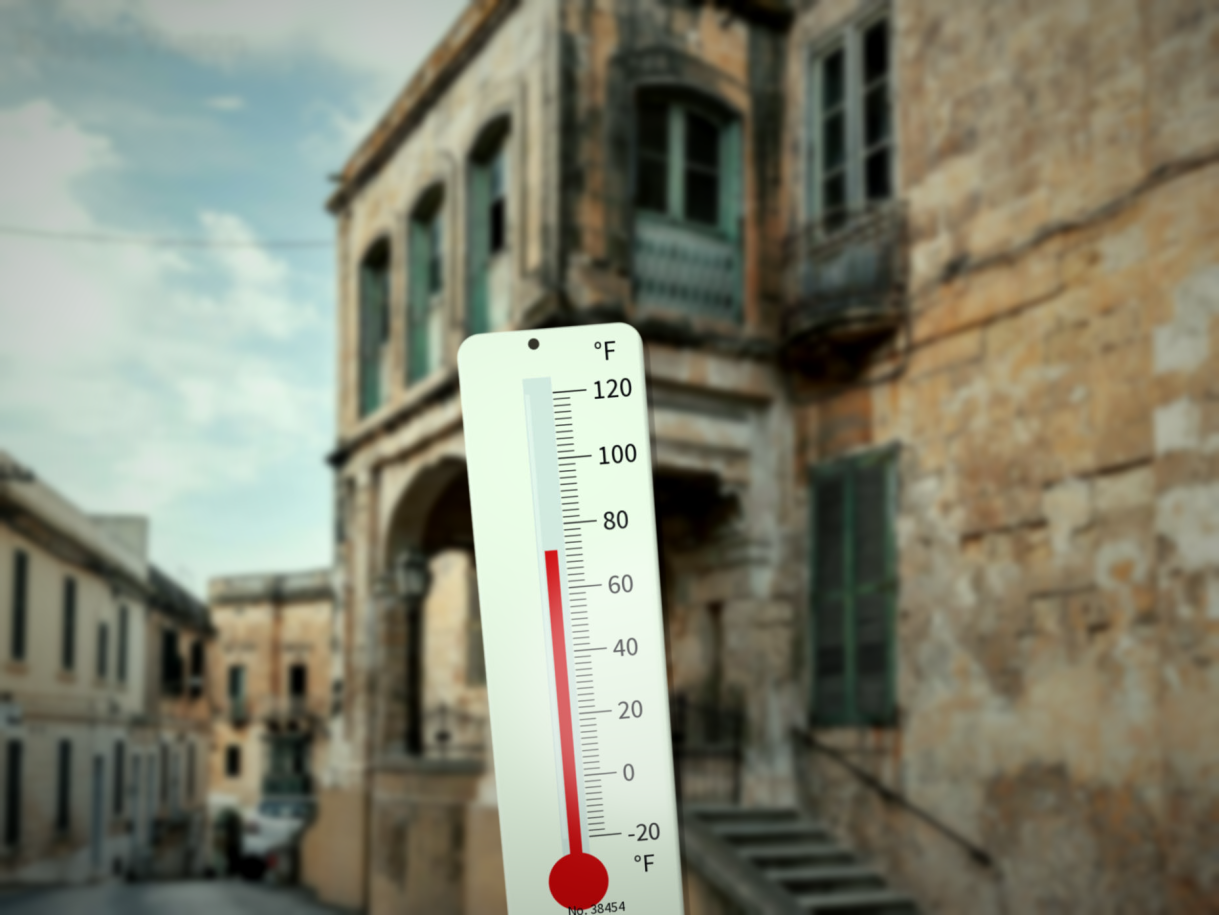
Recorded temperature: 72 (°F)
